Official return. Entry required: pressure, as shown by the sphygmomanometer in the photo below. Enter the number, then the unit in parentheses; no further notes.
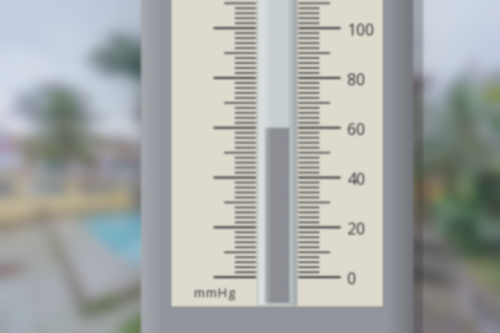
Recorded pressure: 60 (mmHg)
